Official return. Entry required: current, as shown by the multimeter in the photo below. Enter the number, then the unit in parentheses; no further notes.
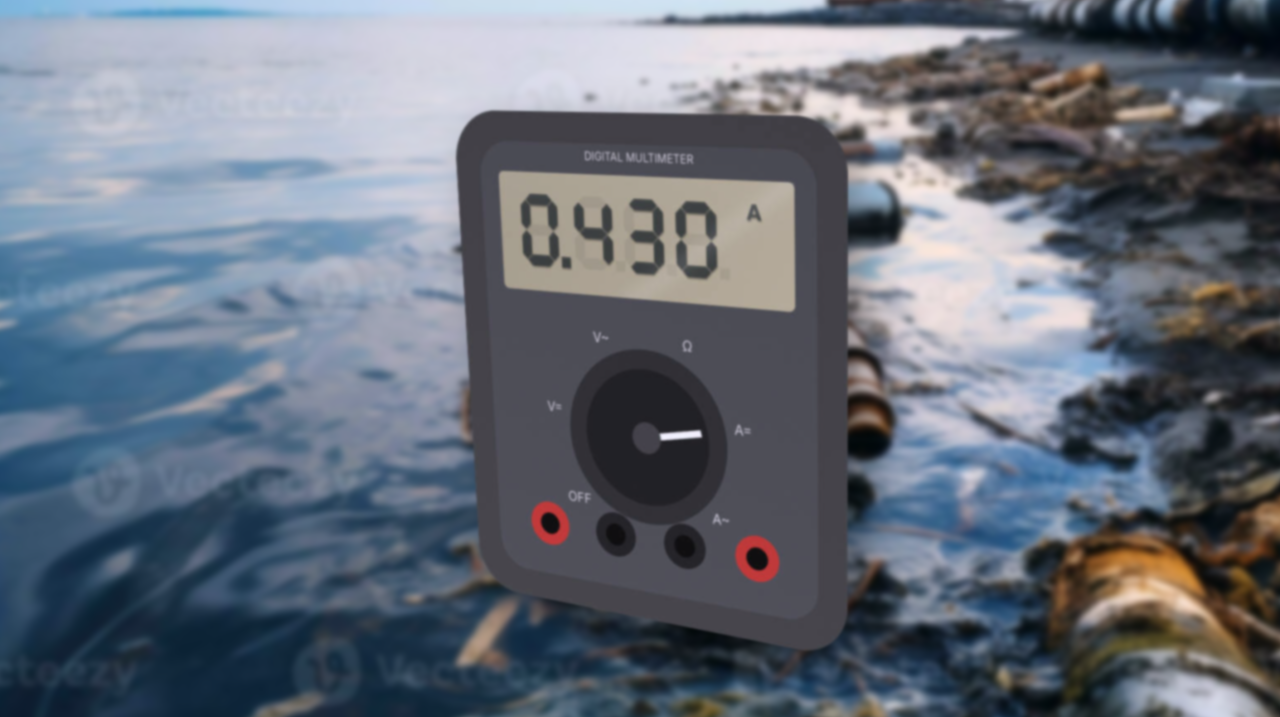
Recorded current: 0.430 (A)
